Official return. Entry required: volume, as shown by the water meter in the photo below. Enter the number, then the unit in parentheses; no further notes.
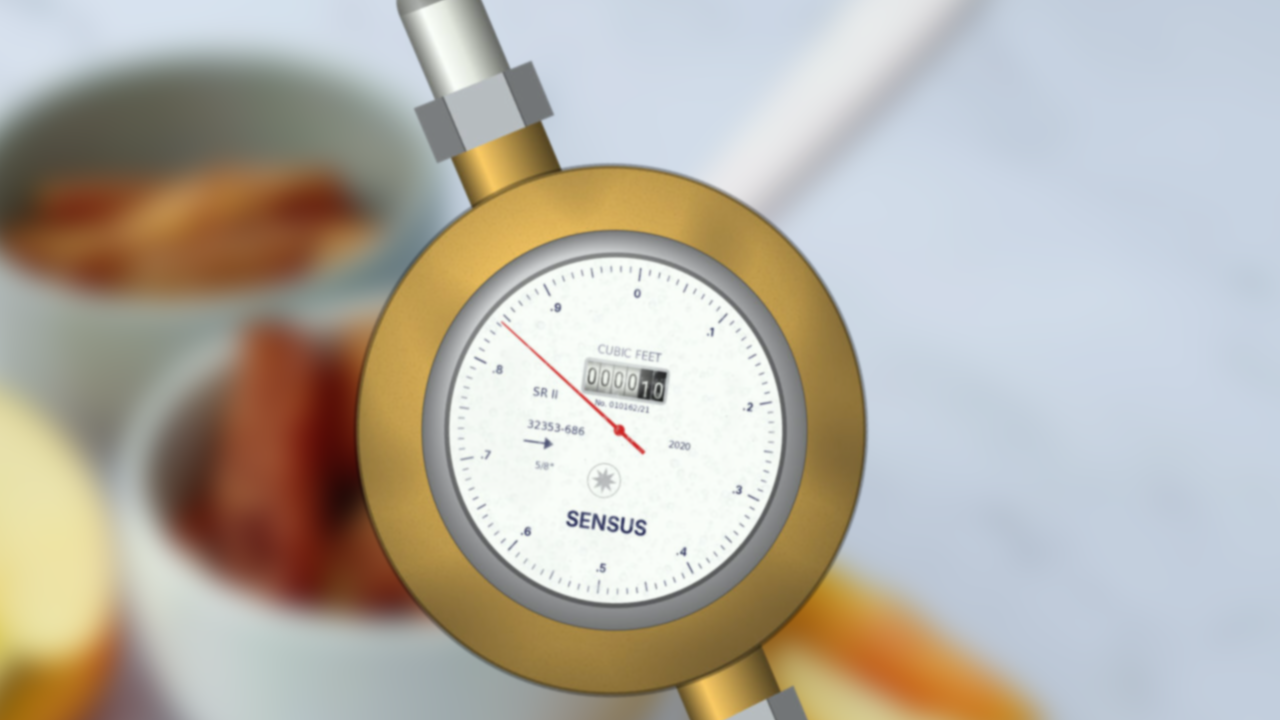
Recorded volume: 9.84 (ft³)
